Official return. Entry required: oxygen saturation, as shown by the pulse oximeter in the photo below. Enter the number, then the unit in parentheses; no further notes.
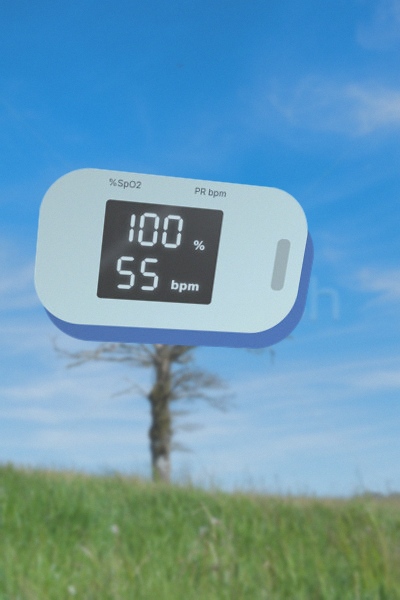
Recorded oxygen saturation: 100 (%)
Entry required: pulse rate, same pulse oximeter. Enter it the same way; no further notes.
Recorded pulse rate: 55 (bpm)
